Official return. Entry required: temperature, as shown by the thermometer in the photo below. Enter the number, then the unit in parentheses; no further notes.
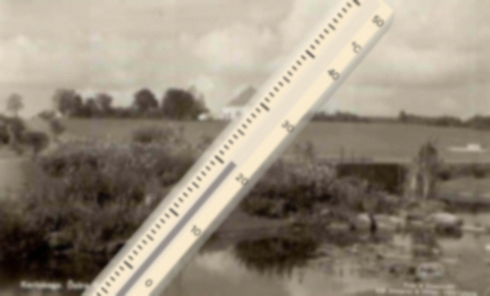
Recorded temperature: 21 (°C)
